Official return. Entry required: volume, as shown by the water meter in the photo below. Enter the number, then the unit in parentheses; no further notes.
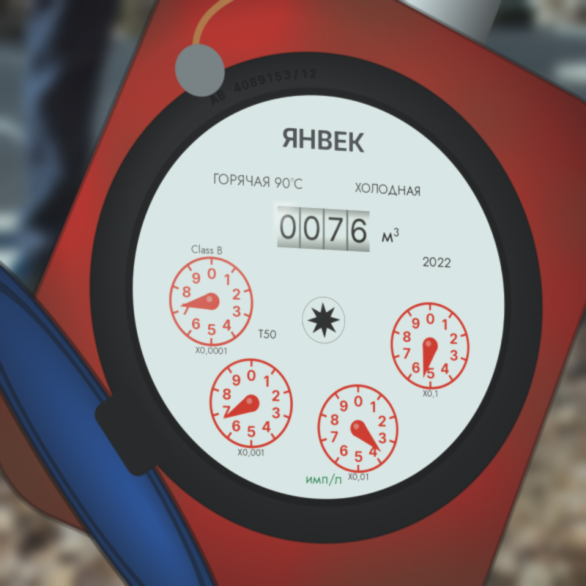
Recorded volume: 76.5367 (m³)
